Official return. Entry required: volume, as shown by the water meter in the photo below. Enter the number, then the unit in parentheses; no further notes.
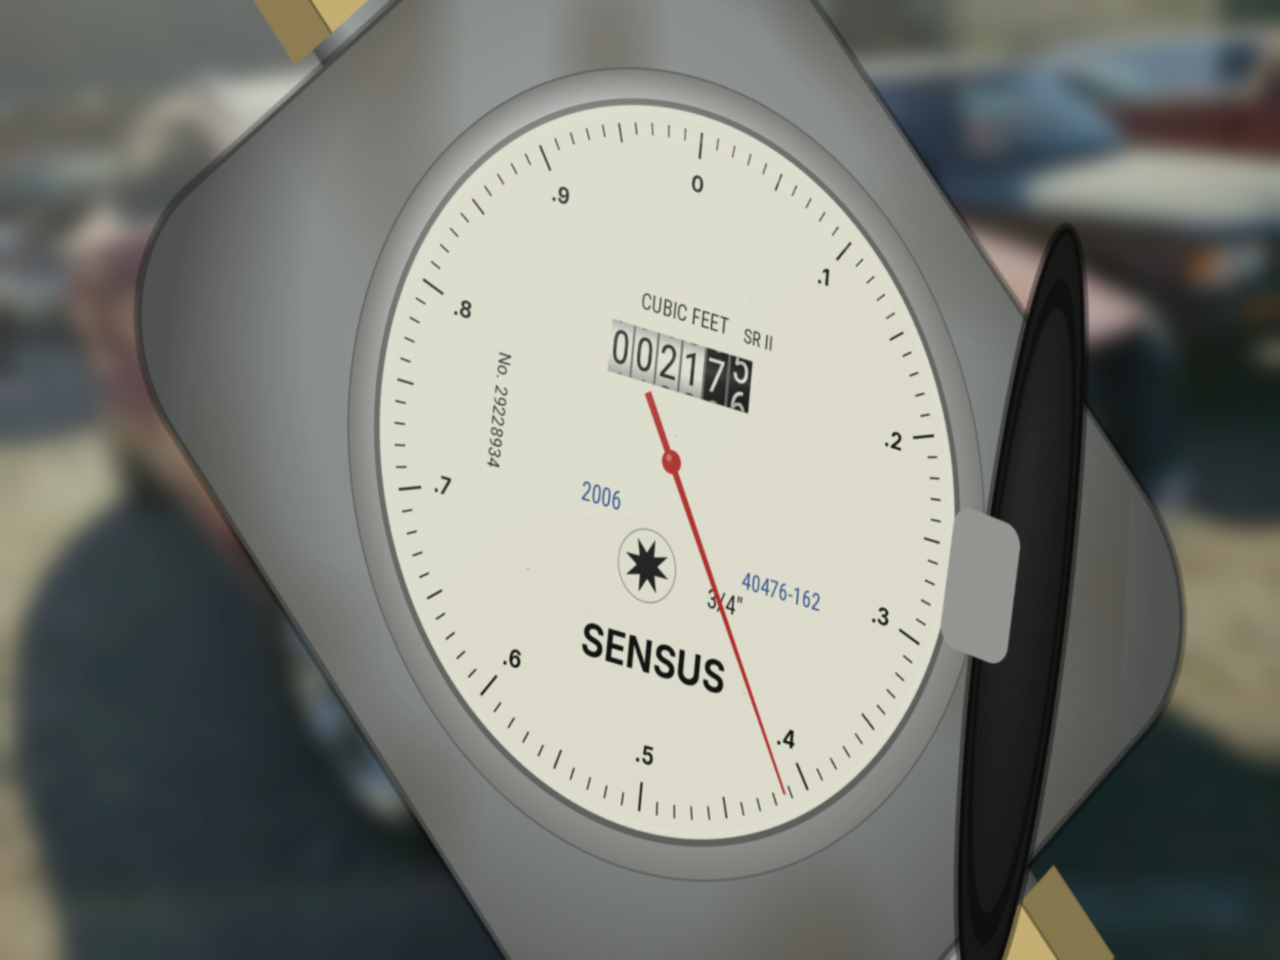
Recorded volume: 2175.41 (ft³)
